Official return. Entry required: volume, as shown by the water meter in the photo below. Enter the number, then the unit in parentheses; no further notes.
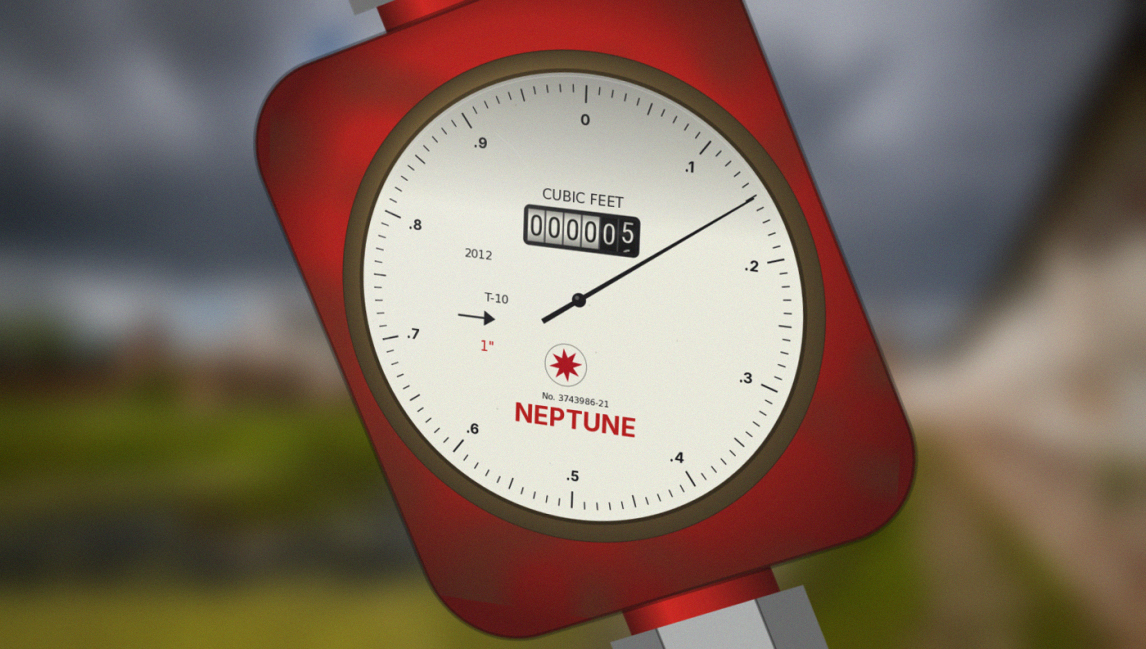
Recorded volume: 5.15 (ft³)
